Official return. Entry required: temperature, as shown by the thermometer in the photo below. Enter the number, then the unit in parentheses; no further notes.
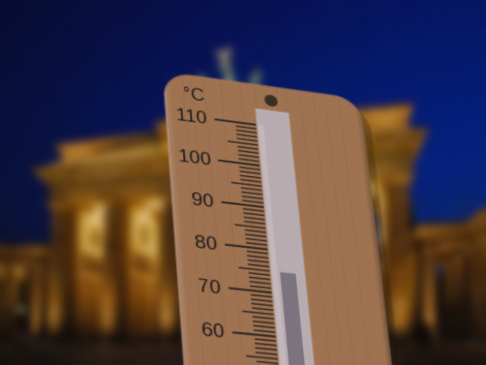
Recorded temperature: 75 (°C)
